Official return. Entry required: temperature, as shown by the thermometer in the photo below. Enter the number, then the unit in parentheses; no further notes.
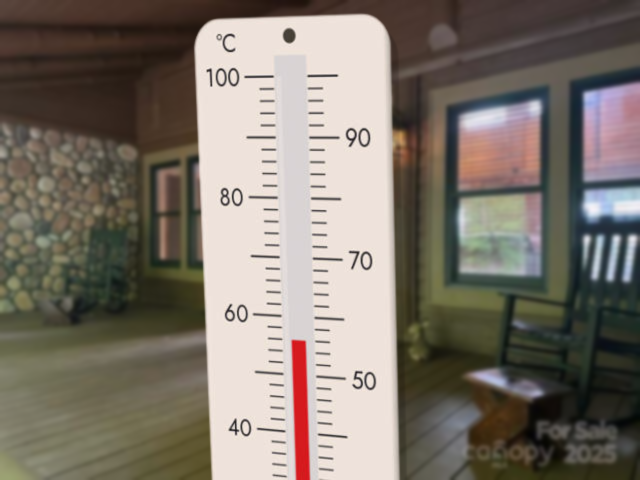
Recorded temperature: 56 (°C)
